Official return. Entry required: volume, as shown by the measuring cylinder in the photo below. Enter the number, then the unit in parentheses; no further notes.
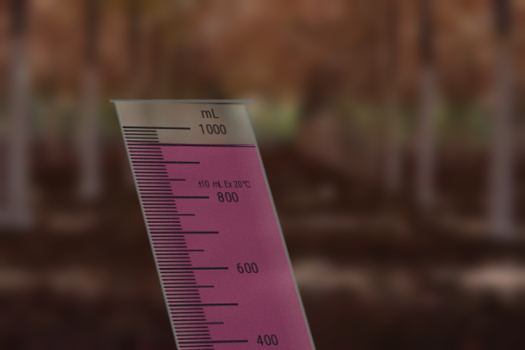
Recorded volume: 950 (mL)
